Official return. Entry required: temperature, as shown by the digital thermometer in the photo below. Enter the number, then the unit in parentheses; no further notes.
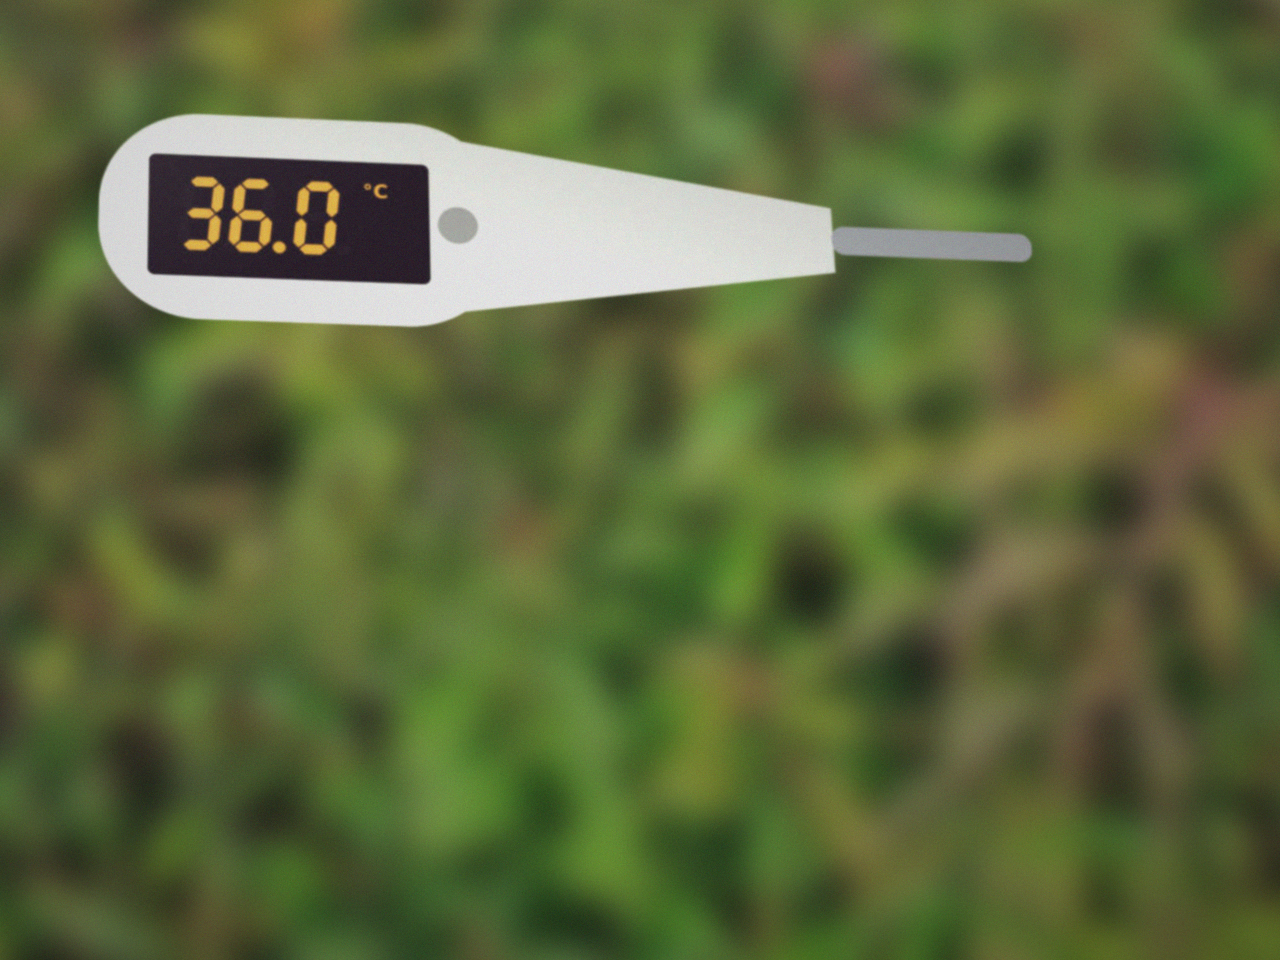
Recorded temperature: 36.0 (°C)
